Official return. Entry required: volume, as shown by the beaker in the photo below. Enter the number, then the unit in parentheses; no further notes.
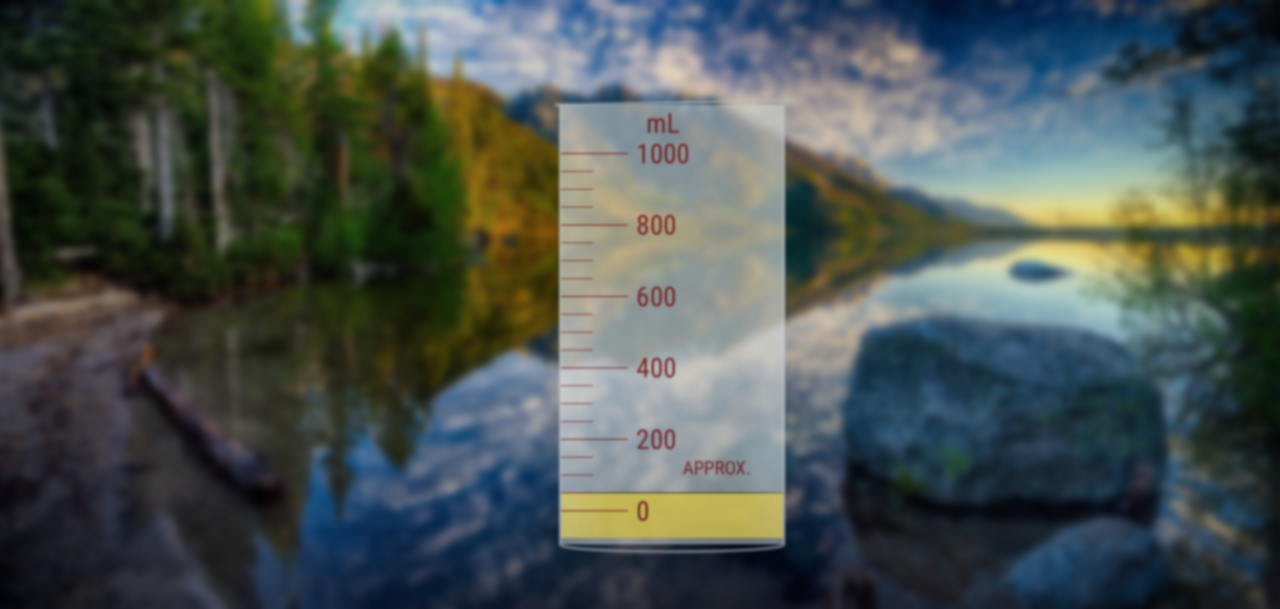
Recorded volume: 50 (mL)
